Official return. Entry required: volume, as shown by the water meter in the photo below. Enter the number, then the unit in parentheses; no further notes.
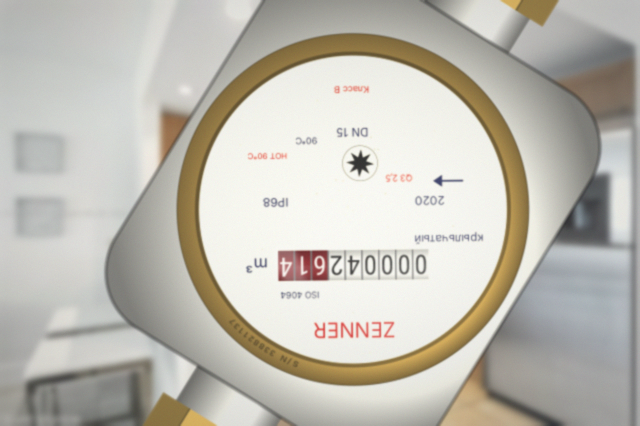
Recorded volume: 42.614 (m³)
